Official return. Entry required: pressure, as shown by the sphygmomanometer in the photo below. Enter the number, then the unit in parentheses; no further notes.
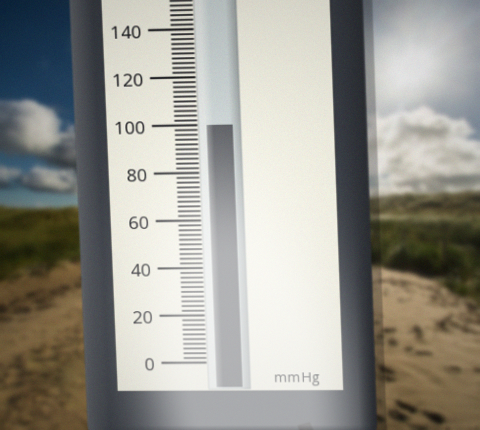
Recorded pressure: 100 (mmHg)
